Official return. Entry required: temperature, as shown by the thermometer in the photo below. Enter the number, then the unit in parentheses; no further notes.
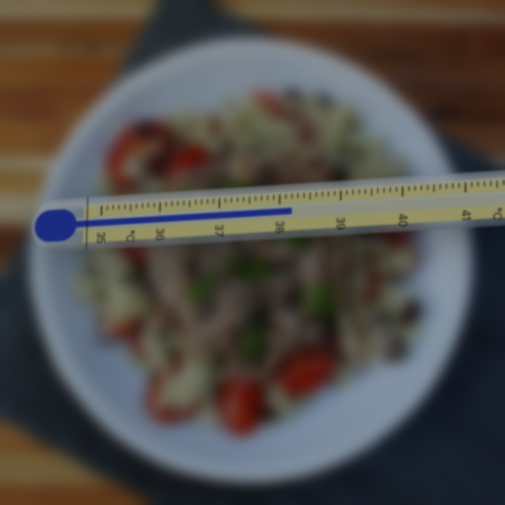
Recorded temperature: 38.2 (°C)
